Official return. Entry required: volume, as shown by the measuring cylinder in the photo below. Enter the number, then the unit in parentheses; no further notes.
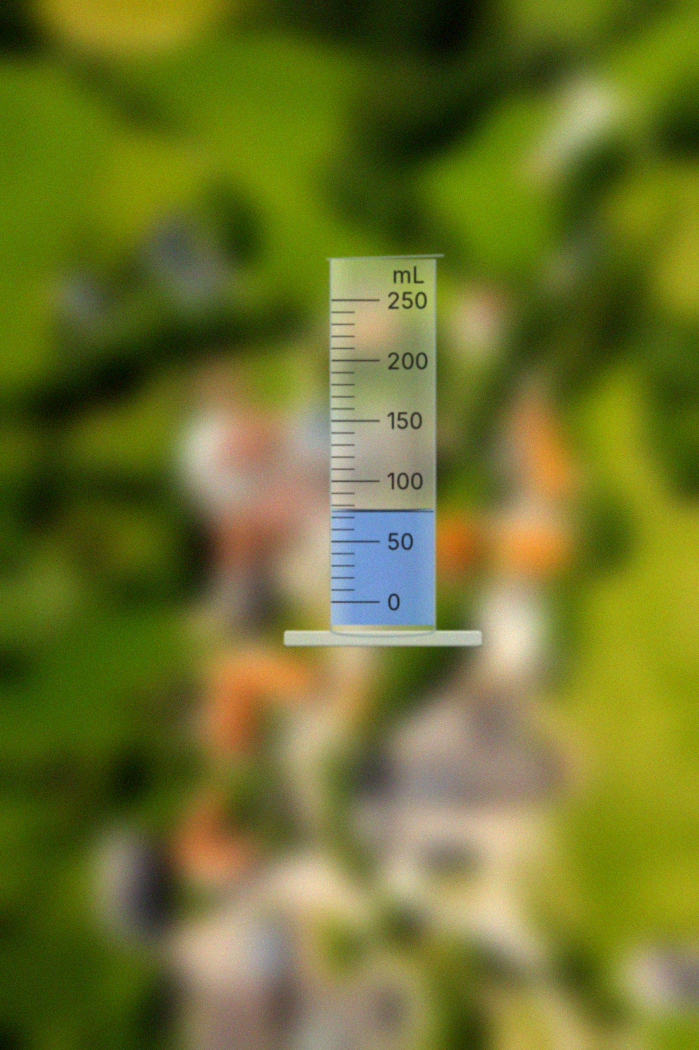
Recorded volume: 75 (mL)
